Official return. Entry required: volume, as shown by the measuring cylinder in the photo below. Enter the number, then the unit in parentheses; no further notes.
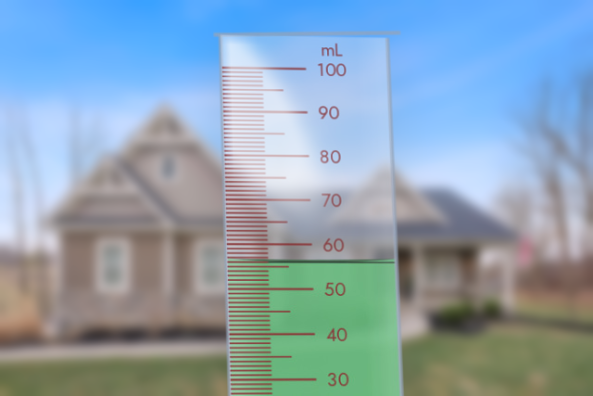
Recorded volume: 56 (mL)
